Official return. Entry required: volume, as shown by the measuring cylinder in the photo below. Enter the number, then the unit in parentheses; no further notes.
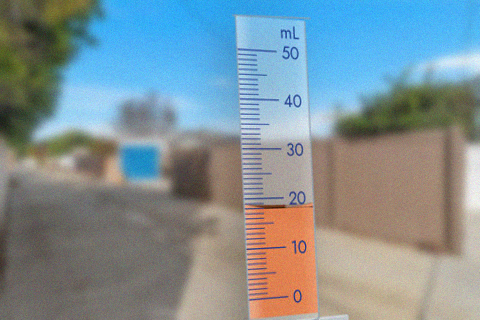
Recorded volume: 18 (mL)
